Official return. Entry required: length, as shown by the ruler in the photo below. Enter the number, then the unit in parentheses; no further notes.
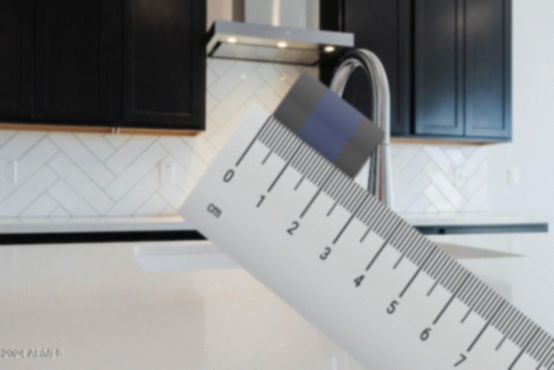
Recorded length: 2.5 (cm)
